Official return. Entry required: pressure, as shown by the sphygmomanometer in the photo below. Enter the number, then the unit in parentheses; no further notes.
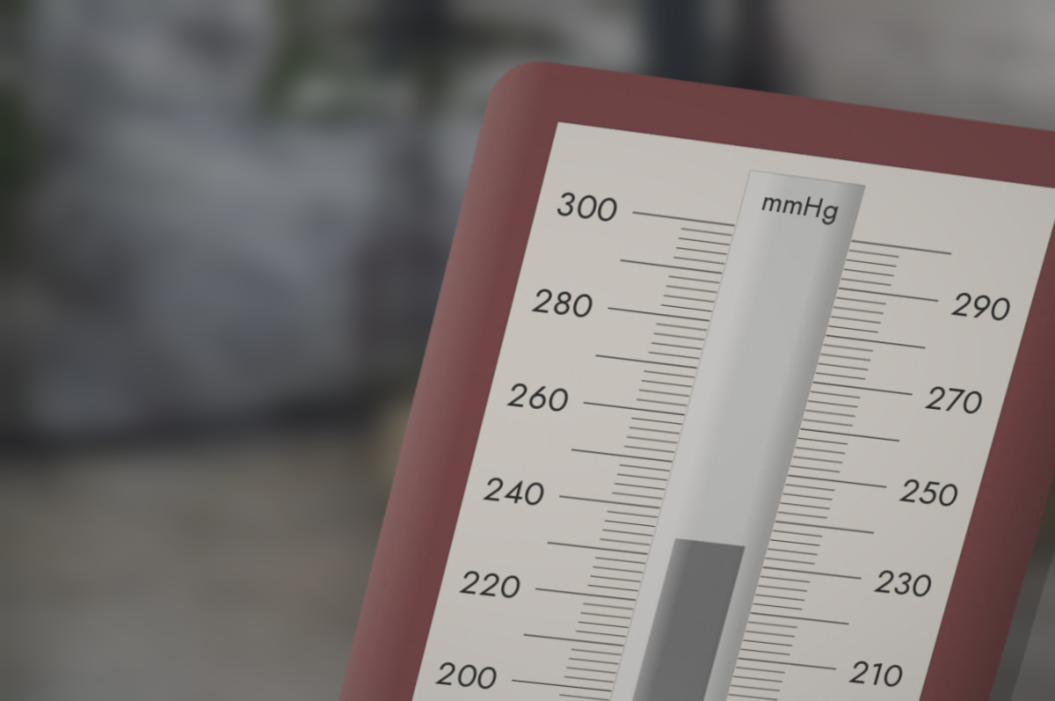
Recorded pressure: 234 (mmHg)
